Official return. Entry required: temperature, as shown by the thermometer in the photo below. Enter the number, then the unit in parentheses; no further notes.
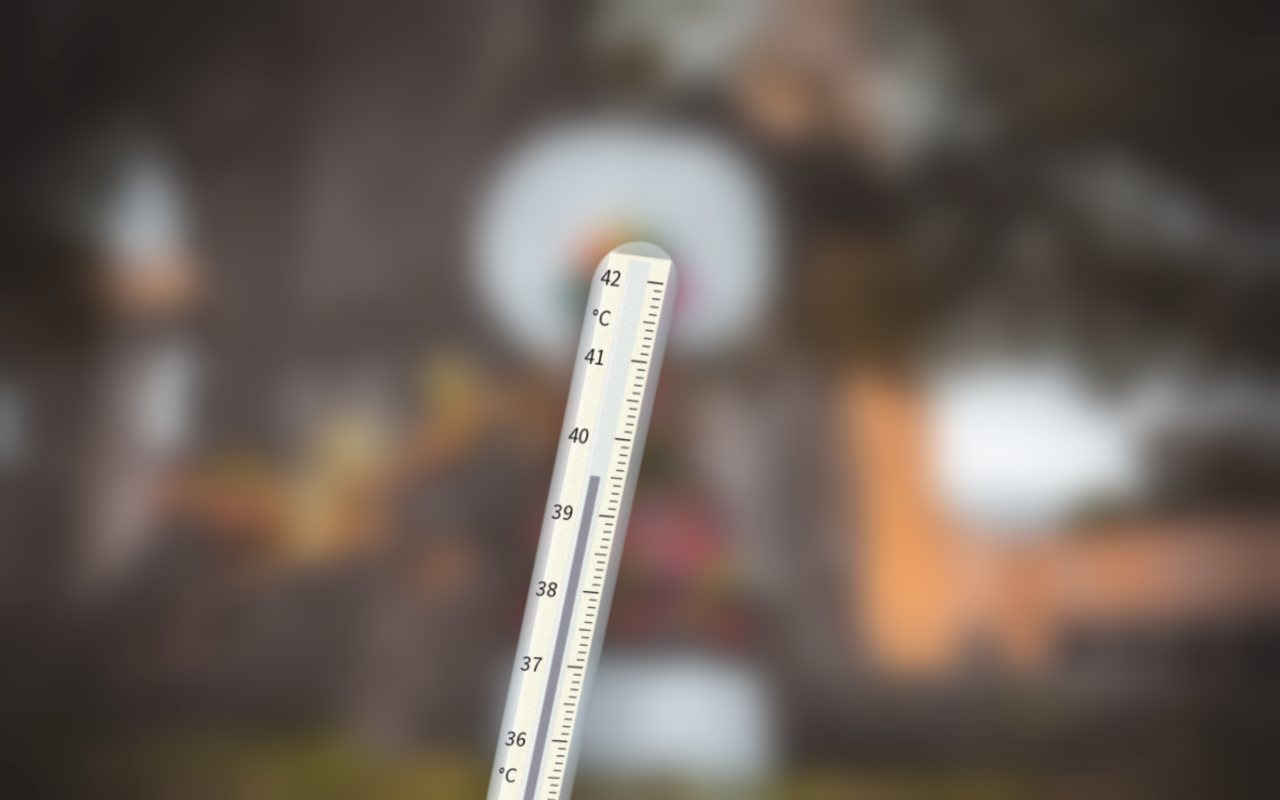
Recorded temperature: 39.5 (°C)
